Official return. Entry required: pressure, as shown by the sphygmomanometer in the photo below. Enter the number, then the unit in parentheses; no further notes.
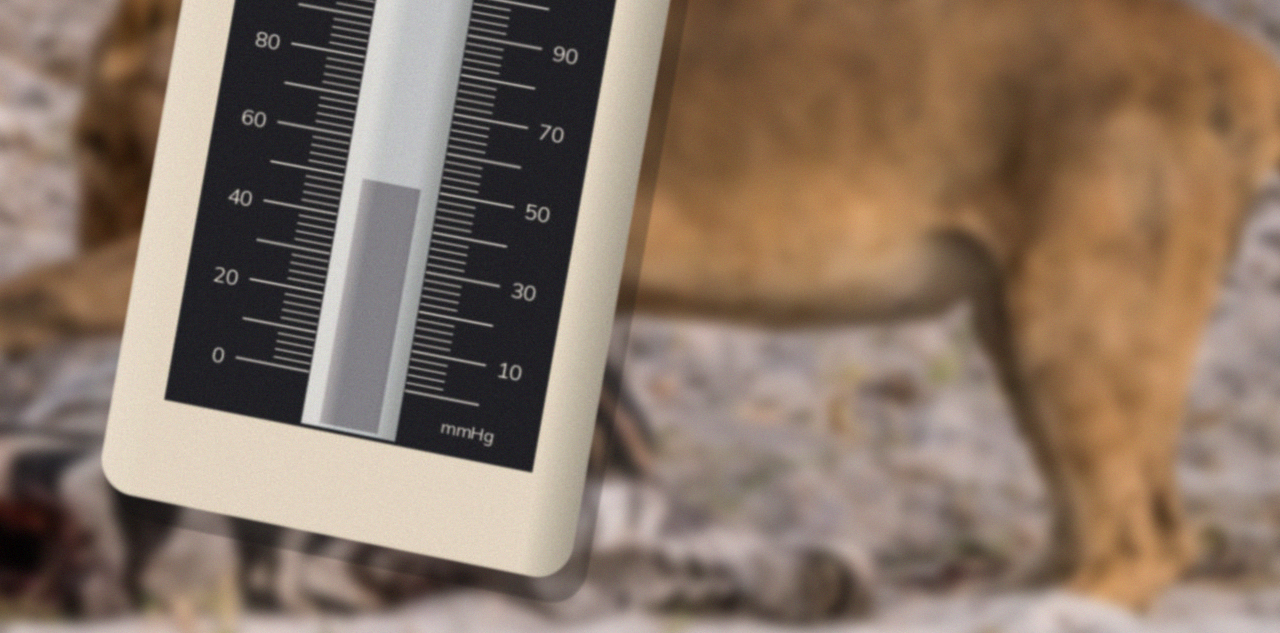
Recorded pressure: 50 (mmHg)
